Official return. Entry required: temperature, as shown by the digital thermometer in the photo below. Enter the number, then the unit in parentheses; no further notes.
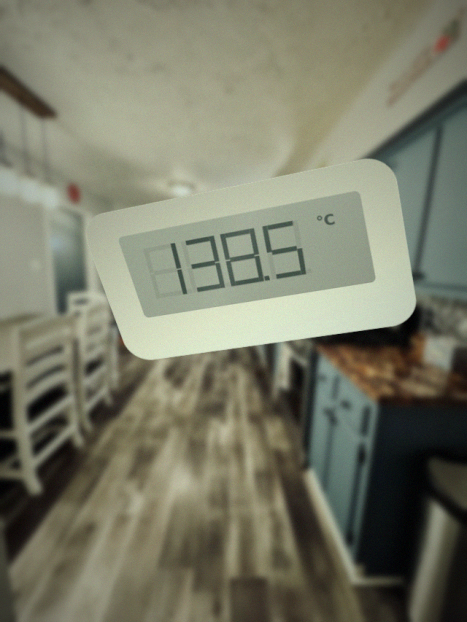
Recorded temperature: 138.5 (°C)
